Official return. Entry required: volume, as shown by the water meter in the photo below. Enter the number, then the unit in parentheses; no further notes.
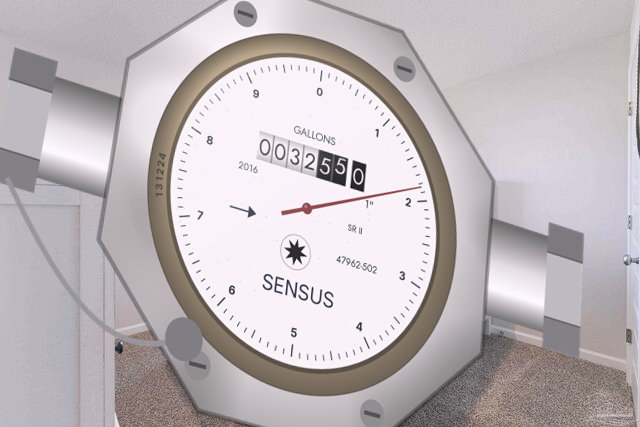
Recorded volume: 32551.8 (gal)
